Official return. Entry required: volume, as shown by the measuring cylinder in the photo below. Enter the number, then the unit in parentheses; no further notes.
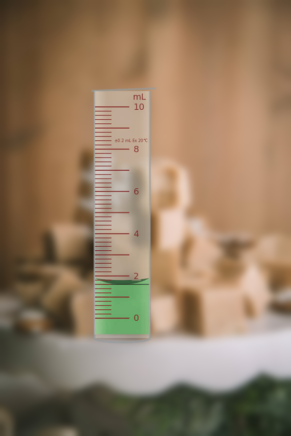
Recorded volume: 1.6 (mL)
